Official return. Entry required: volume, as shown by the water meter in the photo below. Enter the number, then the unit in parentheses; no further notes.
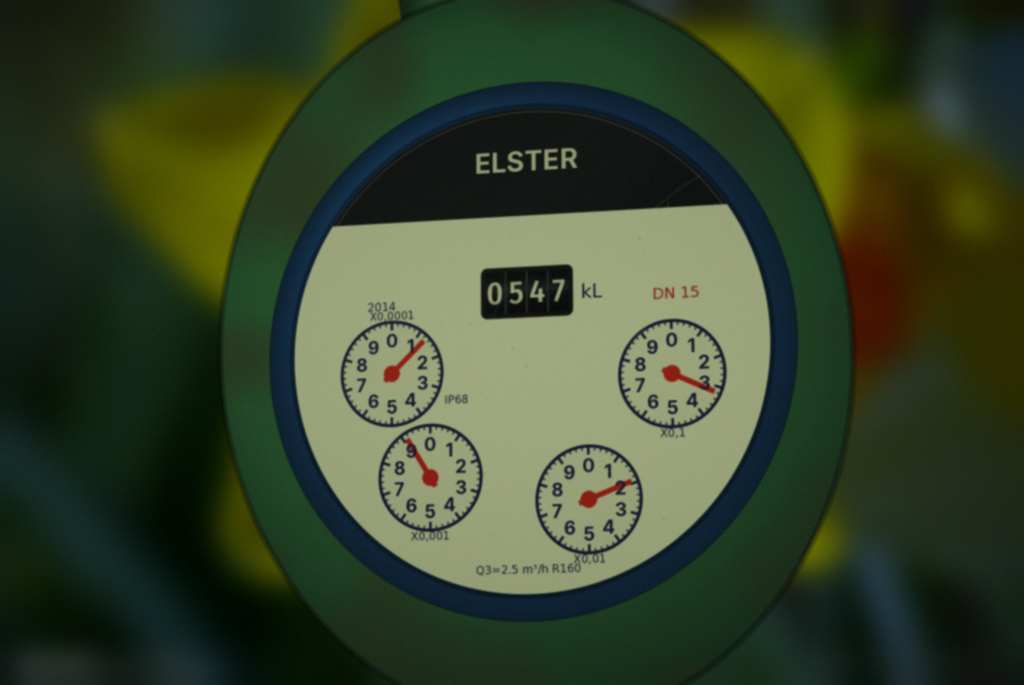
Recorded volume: 547.3191 (kL)
